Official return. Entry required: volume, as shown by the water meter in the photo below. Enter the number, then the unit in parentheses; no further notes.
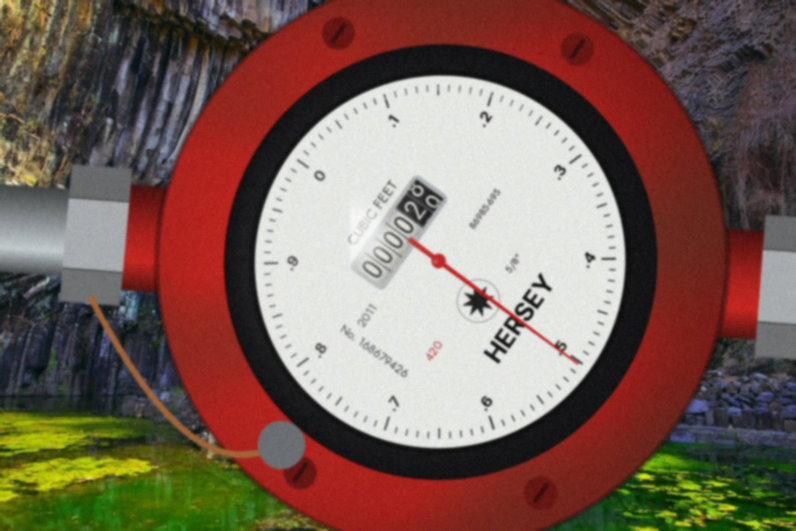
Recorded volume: 28.50 (ft³)
